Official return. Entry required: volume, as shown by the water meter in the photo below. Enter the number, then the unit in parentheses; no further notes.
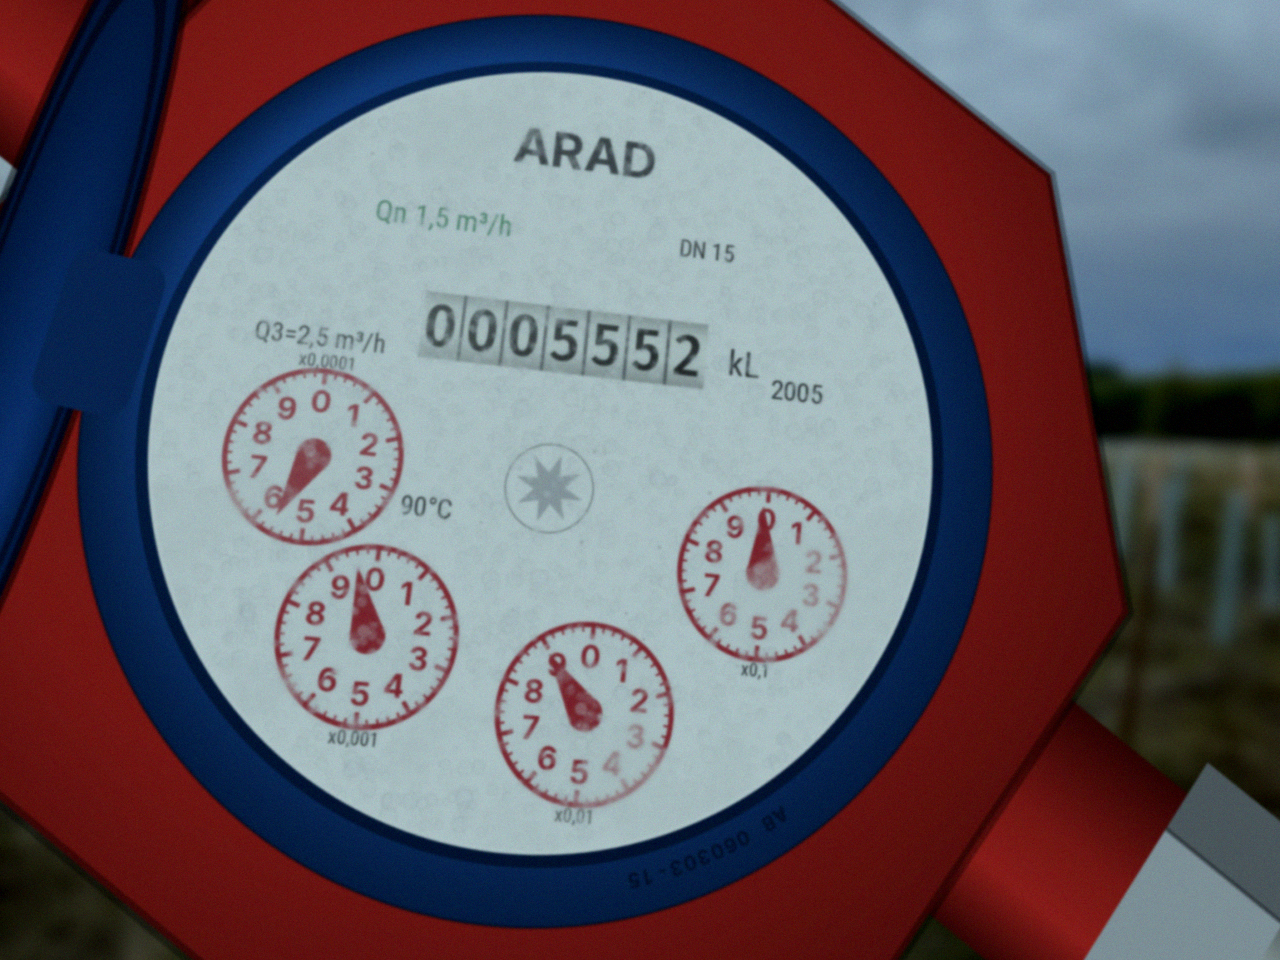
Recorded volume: 5551.9895 (kL)
